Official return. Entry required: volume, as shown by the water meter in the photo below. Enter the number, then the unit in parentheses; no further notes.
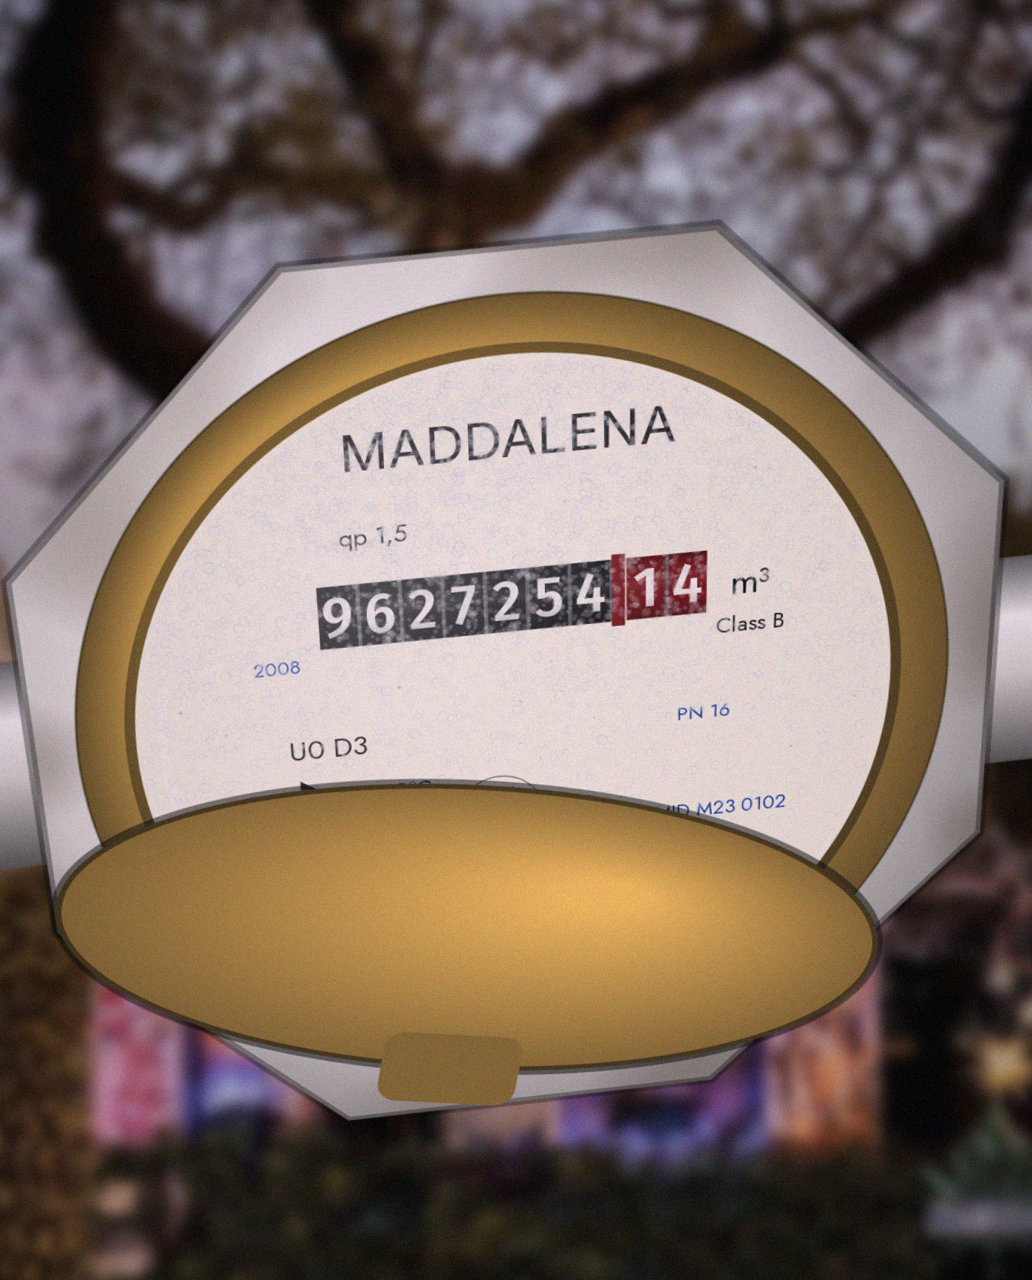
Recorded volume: 9627254.14 (m³)
